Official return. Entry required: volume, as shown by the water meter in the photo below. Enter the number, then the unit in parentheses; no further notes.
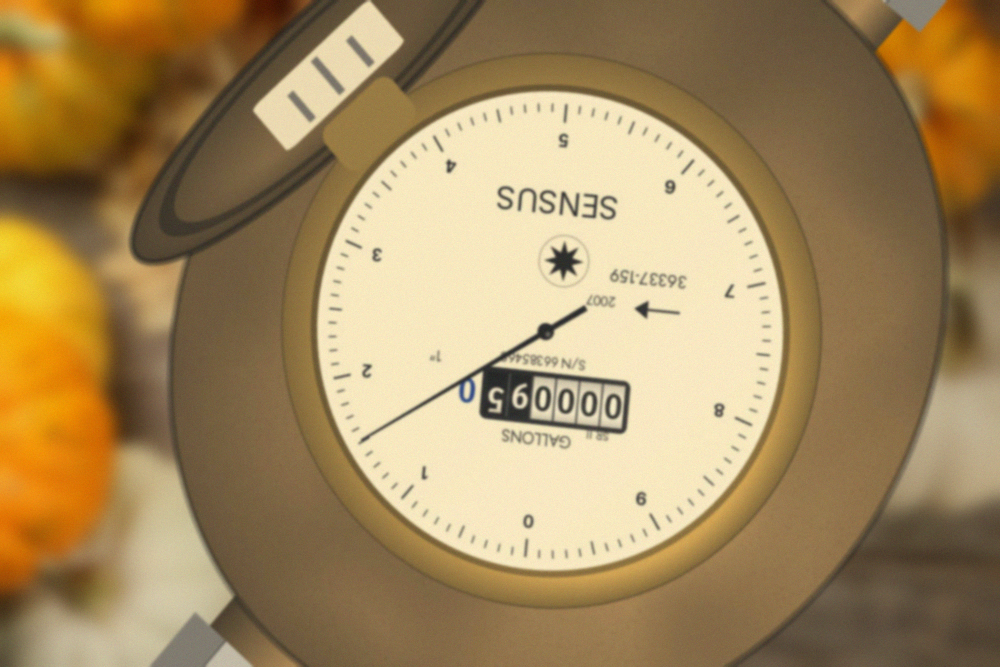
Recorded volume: 951.5 (gal)
